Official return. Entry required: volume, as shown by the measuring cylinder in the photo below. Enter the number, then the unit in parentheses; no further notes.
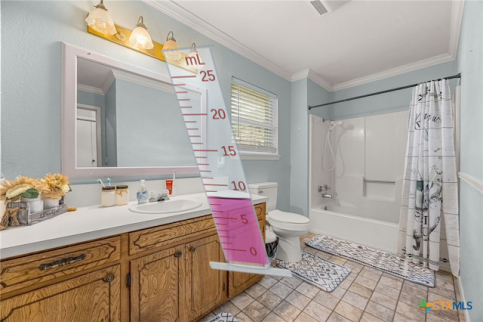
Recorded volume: 8 (mL)
